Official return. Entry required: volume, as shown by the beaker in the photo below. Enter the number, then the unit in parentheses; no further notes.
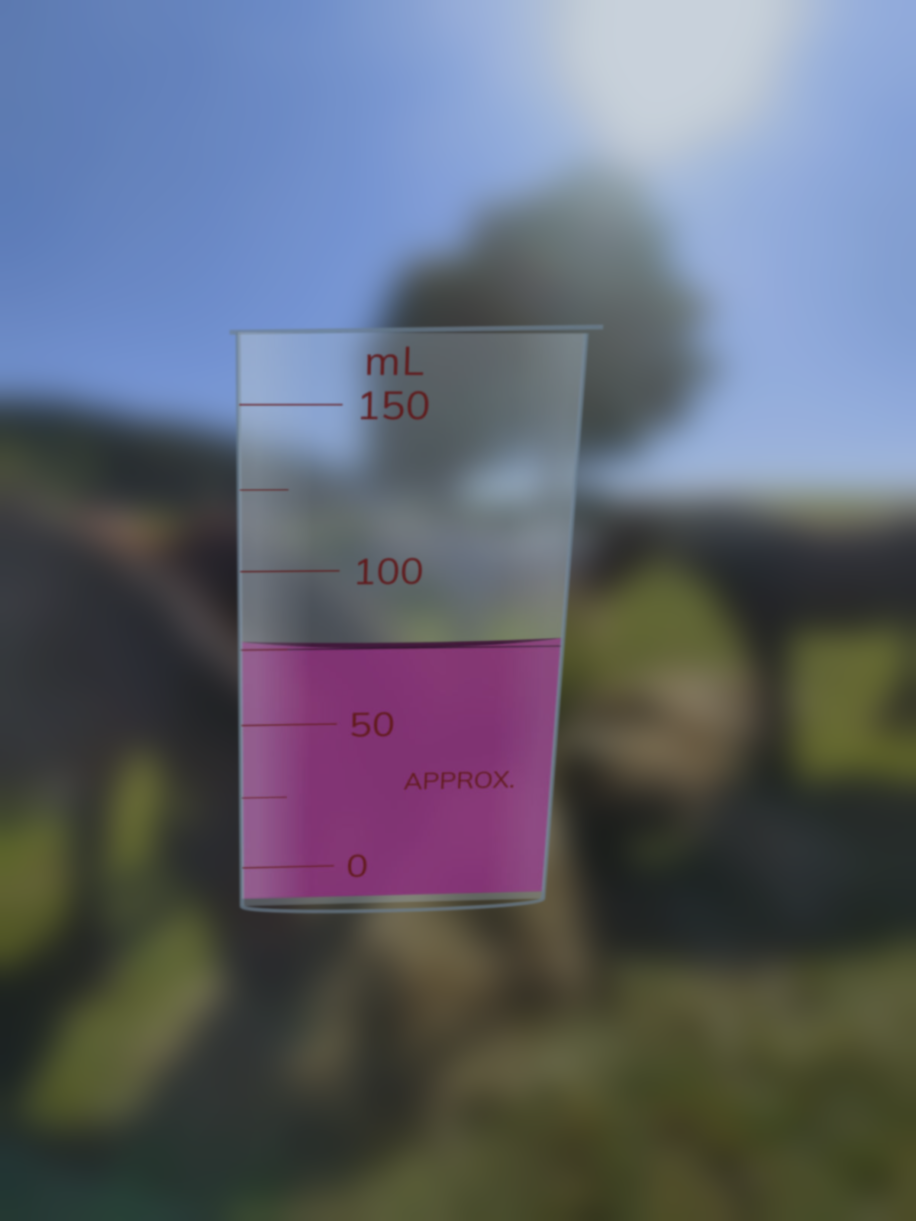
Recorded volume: 75 (mL)
